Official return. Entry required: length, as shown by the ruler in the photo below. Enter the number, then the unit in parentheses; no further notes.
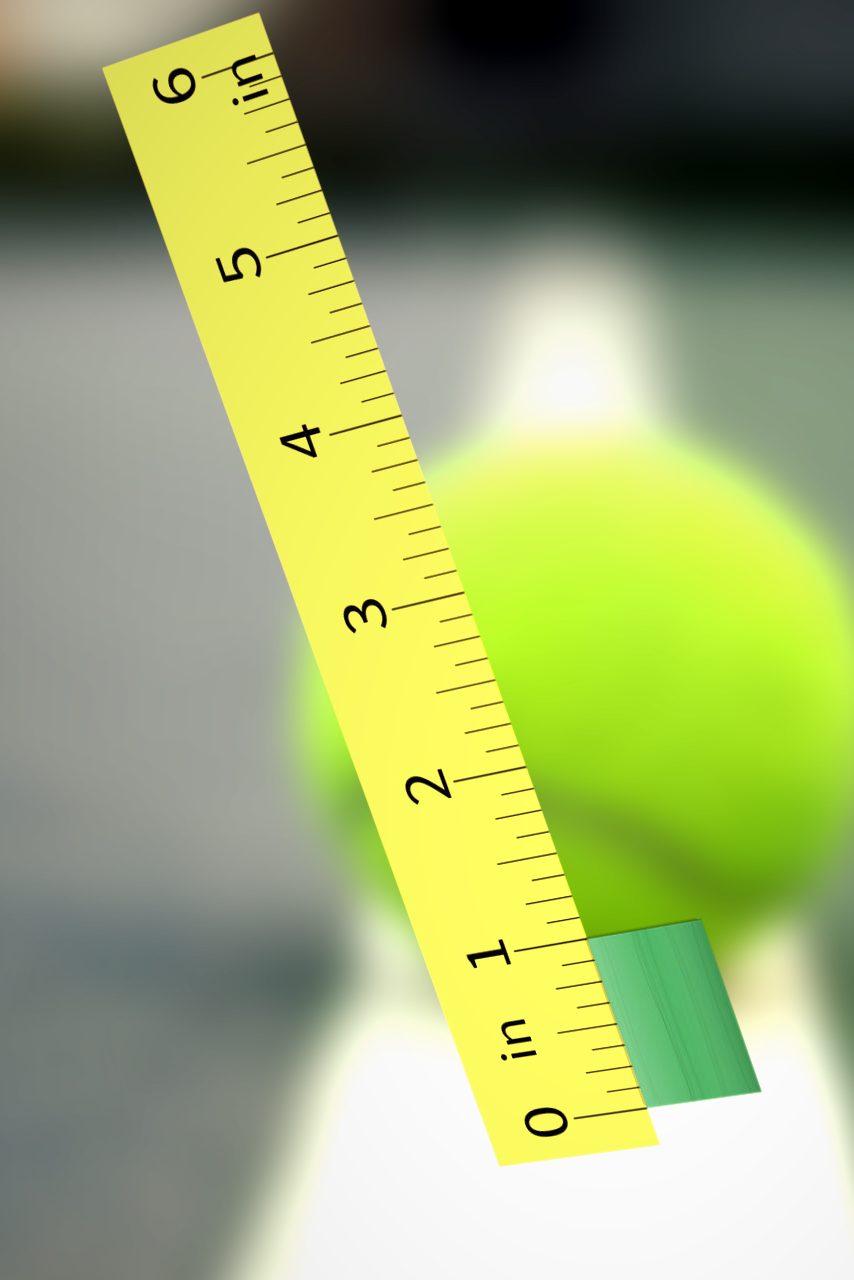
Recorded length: 1 (in)
